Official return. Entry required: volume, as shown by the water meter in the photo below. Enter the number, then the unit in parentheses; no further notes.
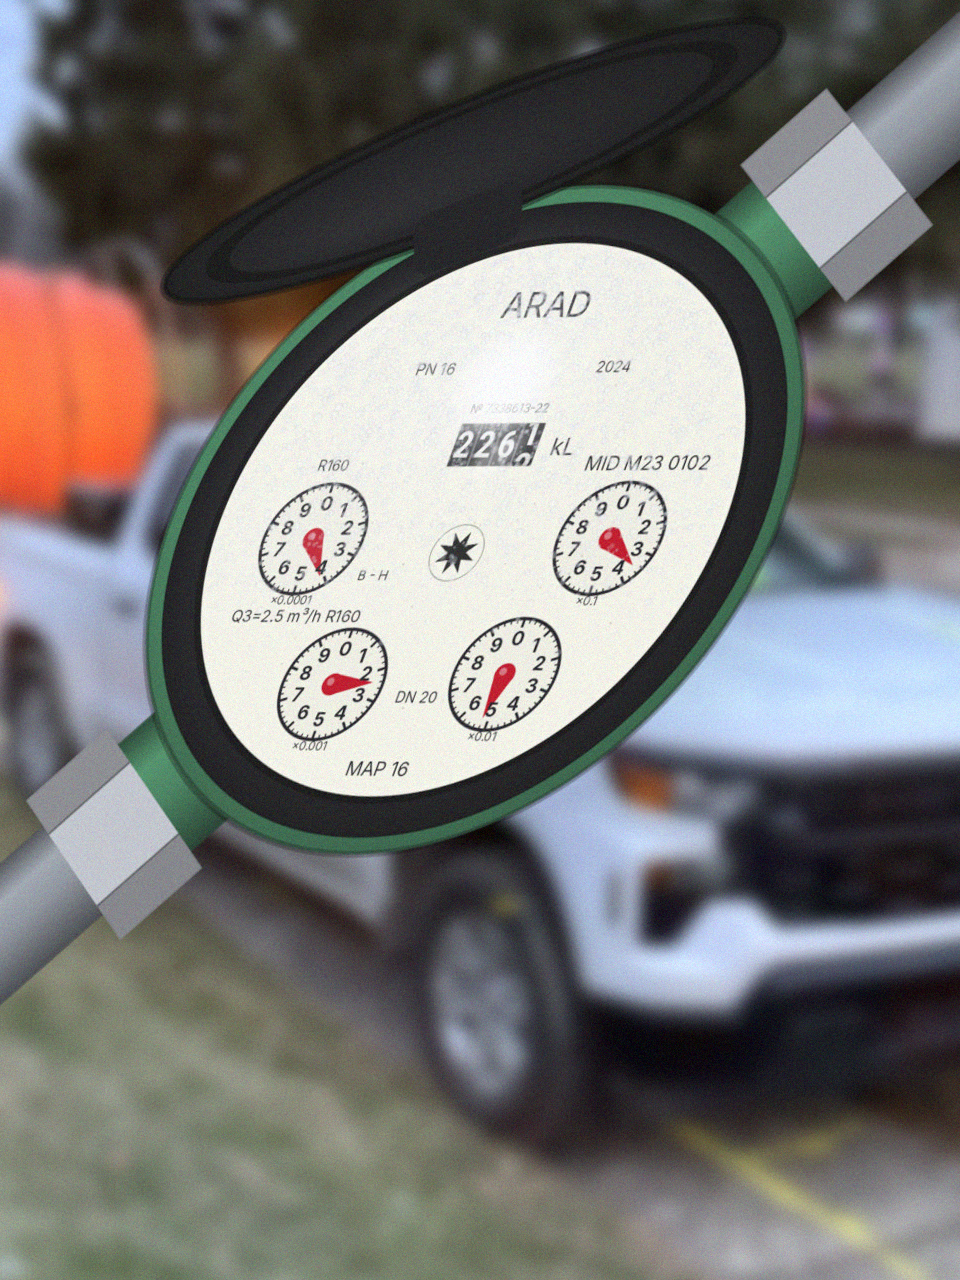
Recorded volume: 2261.3524 (kL)
